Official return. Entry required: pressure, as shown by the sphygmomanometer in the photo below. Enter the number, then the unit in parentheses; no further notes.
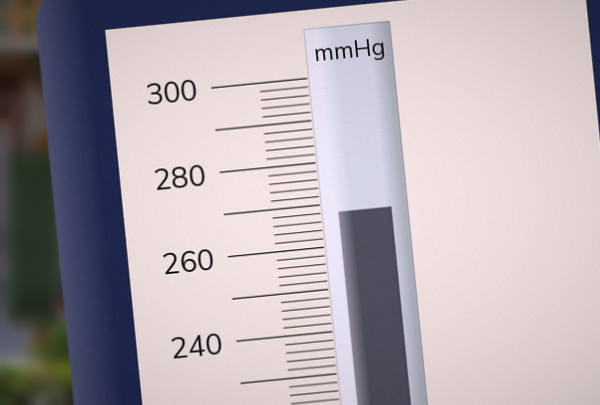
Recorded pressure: 268 (mmHg)
